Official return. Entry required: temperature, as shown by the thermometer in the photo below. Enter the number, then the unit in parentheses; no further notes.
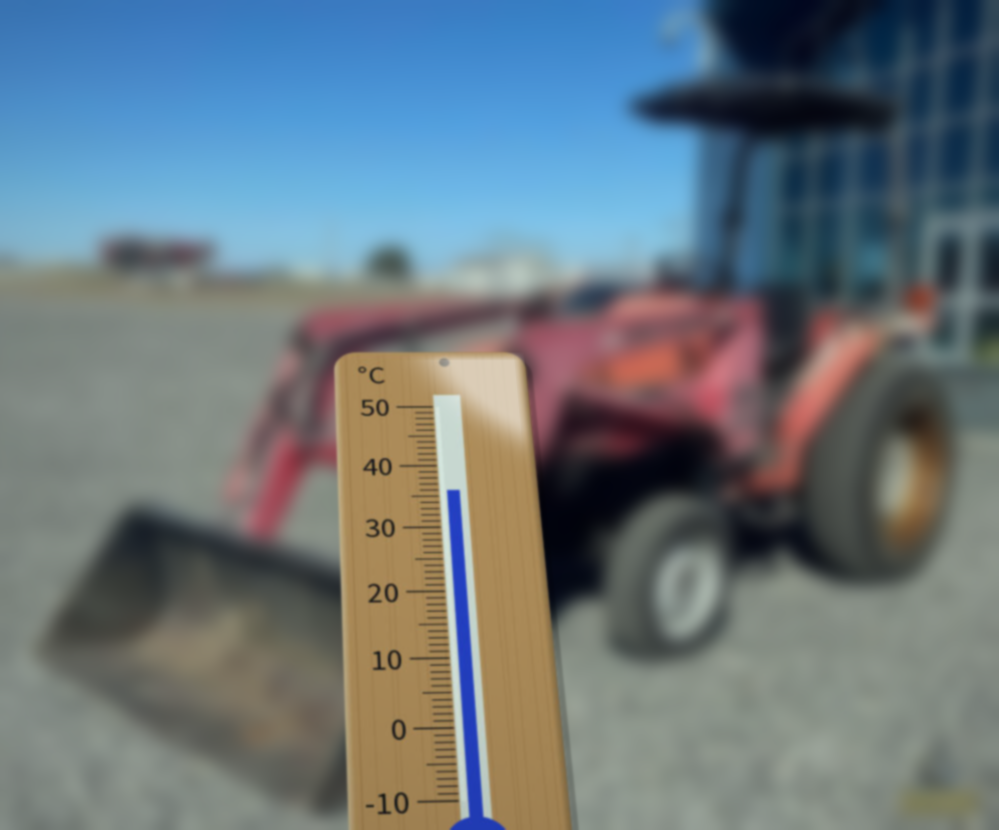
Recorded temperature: 36 (°C)
